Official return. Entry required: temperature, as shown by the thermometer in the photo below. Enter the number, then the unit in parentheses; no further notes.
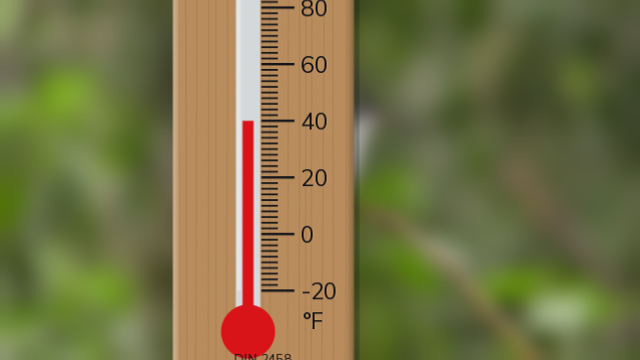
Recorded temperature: 40 (°F)
